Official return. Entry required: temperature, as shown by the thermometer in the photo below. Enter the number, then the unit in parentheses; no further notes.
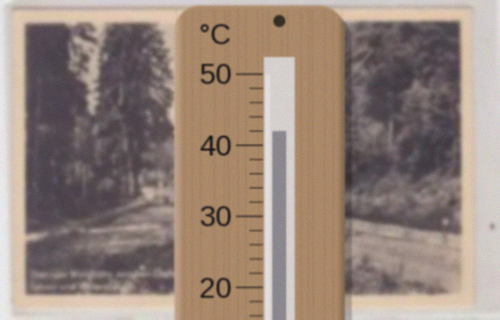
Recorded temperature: 42 (°C)
